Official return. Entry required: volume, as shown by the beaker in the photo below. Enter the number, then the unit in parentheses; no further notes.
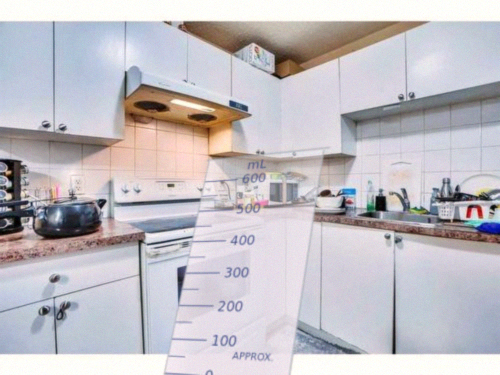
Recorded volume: 500 (mL)
